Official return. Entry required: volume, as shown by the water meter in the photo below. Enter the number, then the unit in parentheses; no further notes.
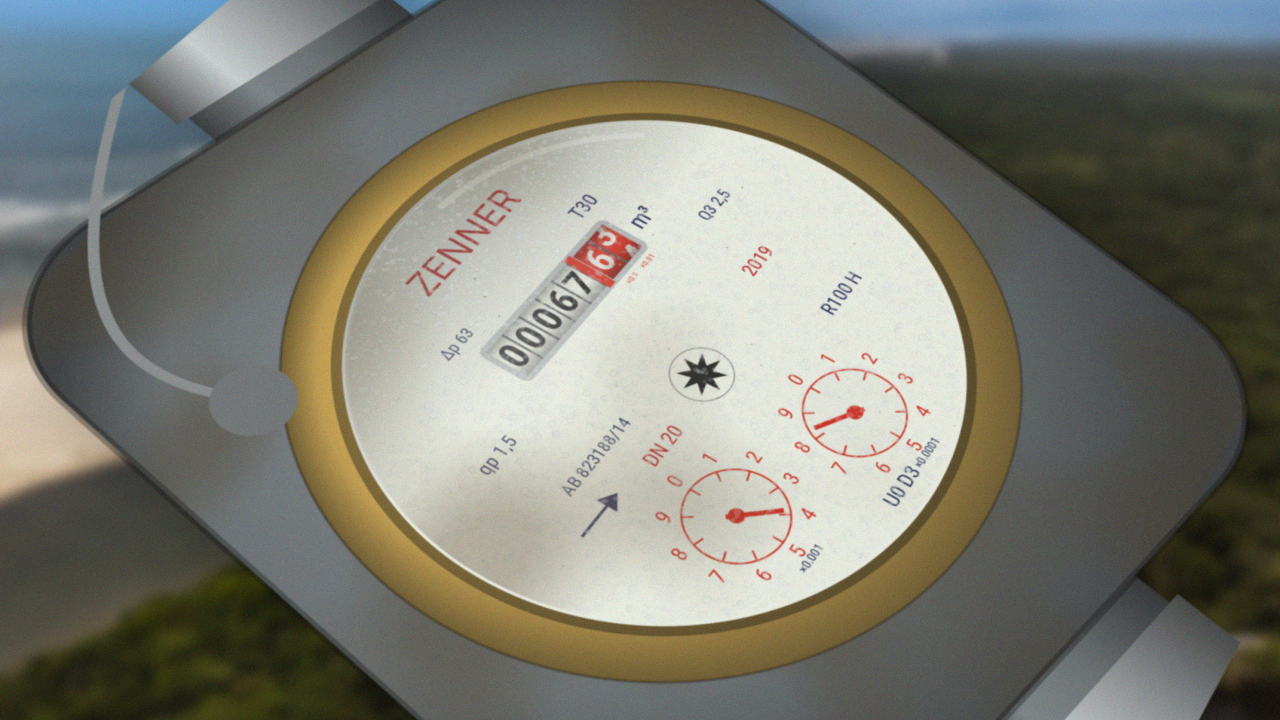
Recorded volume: 67.6338 (m³)
